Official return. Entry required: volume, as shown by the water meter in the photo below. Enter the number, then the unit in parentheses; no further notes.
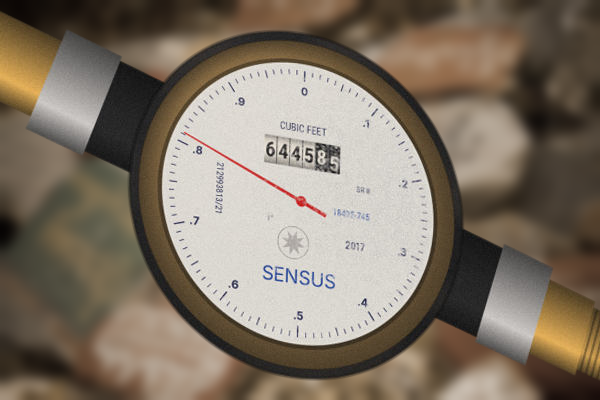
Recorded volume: 644584.81 (ft³)
